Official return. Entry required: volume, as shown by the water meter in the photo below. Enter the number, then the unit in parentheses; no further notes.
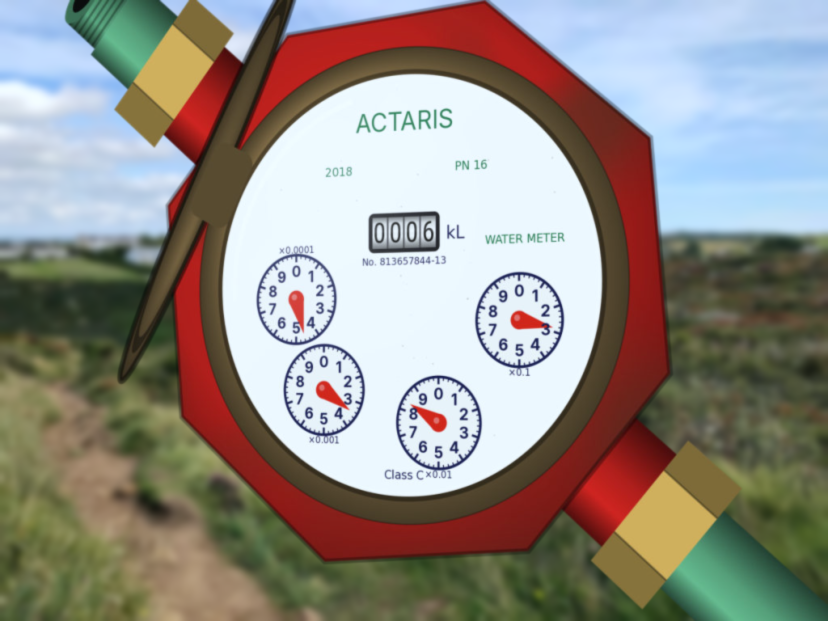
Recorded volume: 6.2834 (kL)
